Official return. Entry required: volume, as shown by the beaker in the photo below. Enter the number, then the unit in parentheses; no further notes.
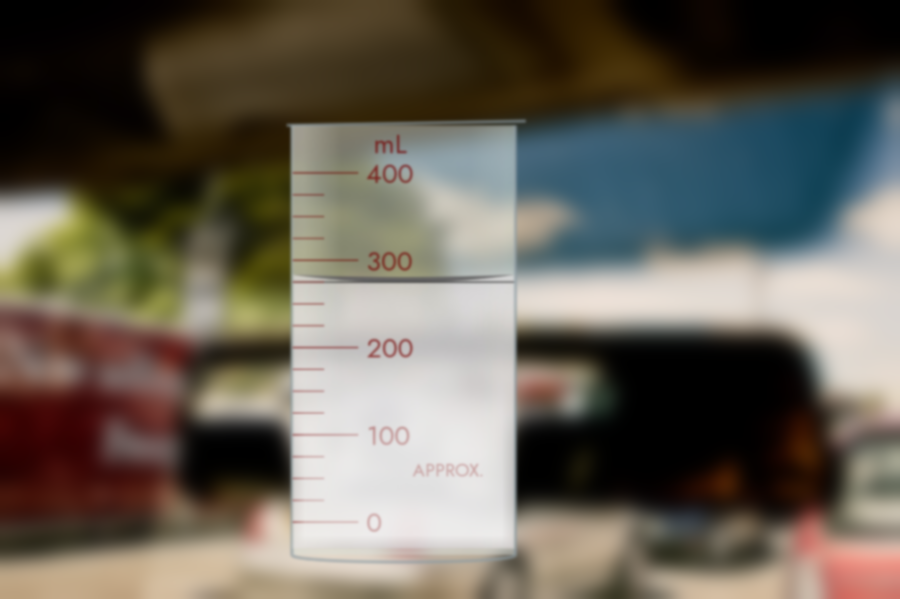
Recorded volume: 275 (mL)
